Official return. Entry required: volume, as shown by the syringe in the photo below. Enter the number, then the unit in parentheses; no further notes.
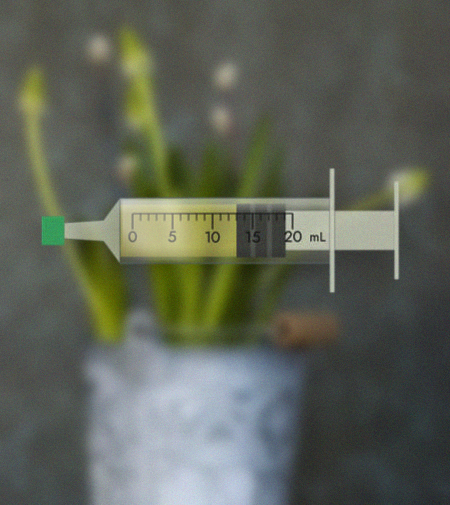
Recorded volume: 13 (mL)
